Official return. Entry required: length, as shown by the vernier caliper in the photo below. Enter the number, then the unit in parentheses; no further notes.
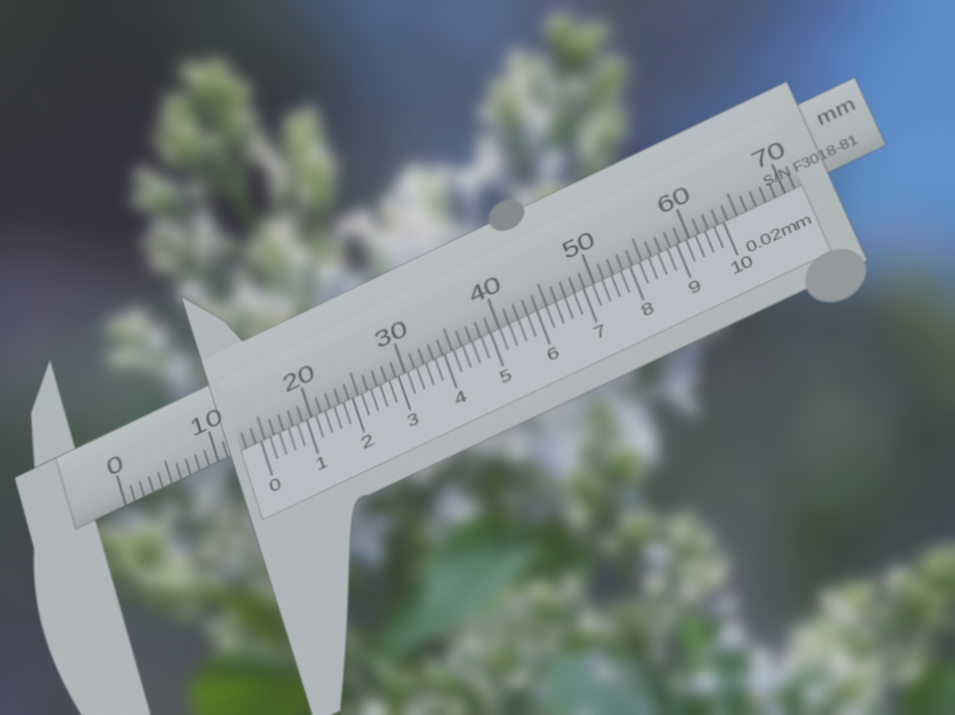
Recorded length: 14.6 (mm)
